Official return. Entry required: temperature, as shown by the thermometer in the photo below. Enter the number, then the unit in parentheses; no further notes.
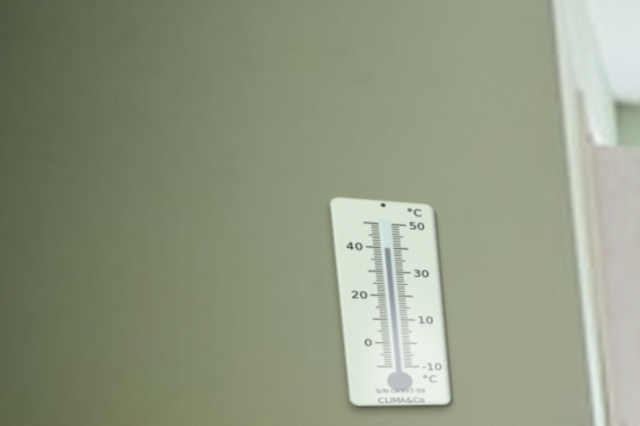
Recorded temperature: 40 (°C)
